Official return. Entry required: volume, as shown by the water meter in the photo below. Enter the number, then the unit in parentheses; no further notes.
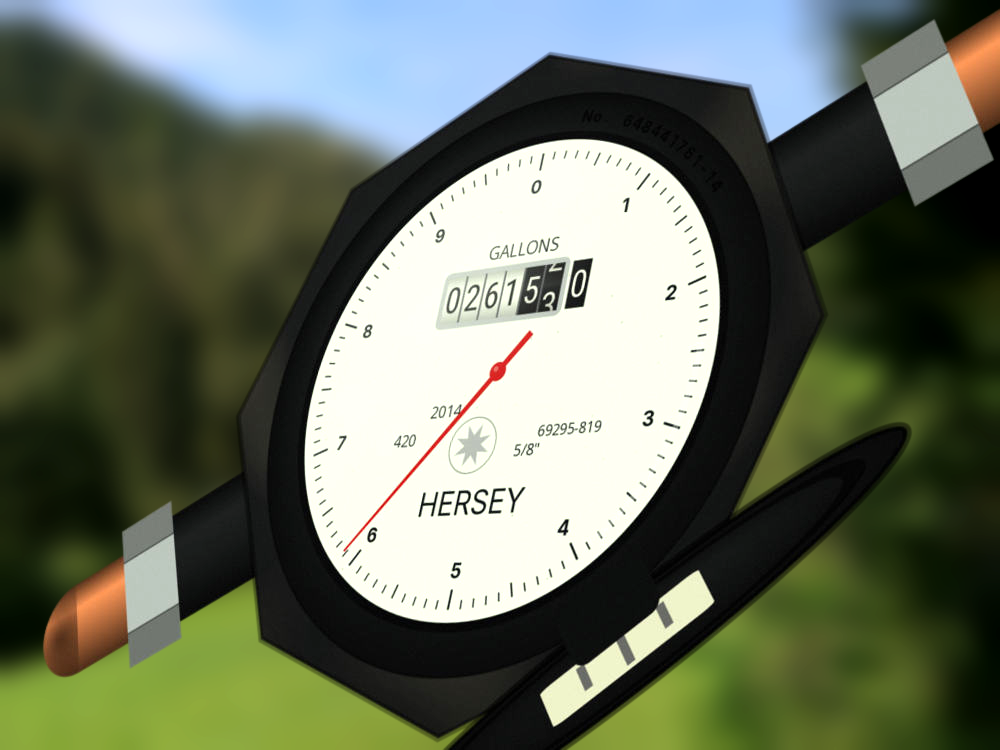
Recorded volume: 261526.1 (gal)
